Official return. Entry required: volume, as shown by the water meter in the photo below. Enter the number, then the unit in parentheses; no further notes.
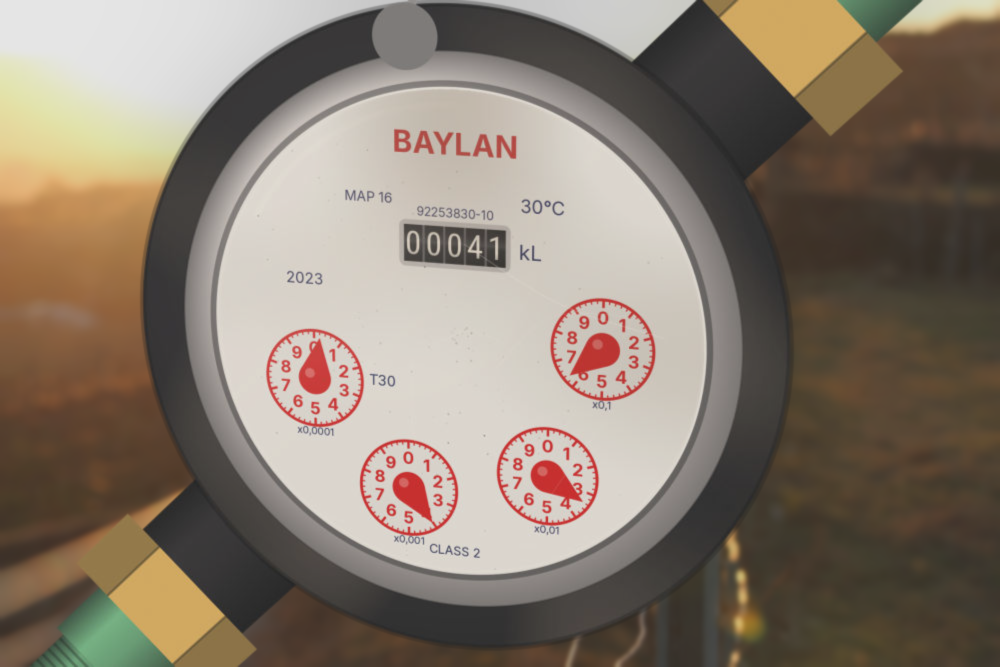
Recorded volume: 41.6340 (kL)
